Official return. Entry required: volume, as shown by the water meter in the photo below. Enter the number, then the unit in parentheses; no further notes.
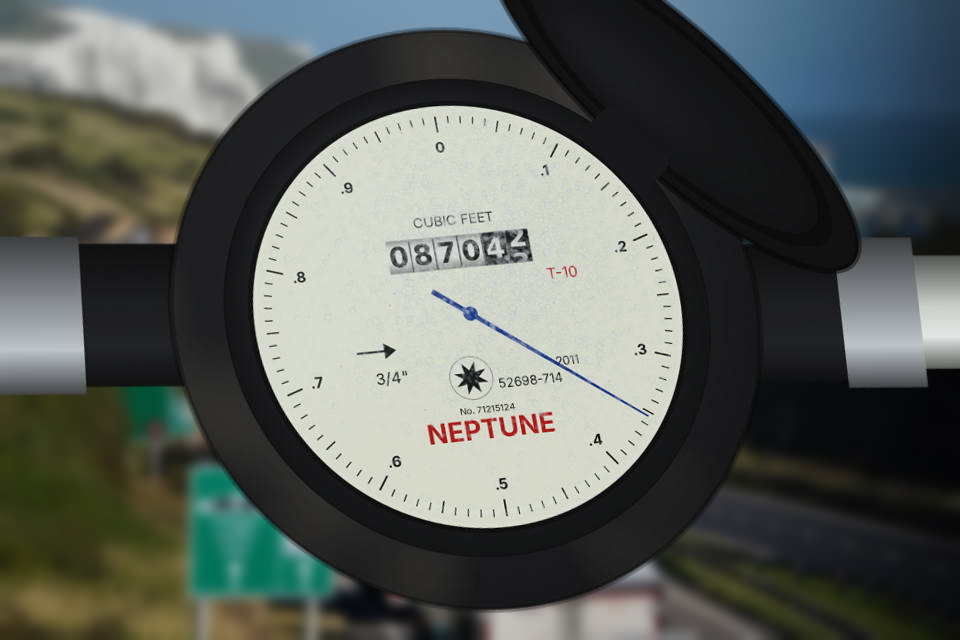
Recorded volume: 87042.35 (ft³)
